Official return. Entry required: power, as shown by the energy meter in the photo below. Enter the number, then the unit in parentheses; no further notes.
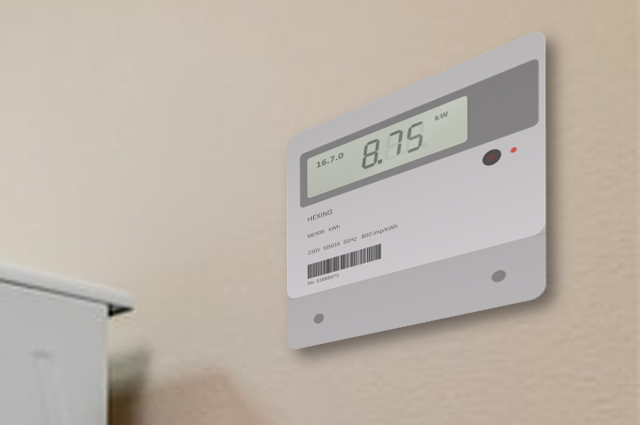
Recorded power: 8.75 (kW)
